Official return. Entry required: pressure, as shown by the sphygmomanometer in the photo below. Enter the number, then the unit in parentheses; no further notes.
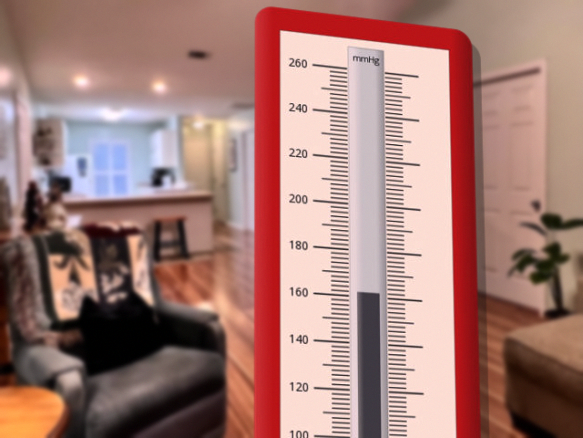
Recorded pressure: 162 (mmHg)
